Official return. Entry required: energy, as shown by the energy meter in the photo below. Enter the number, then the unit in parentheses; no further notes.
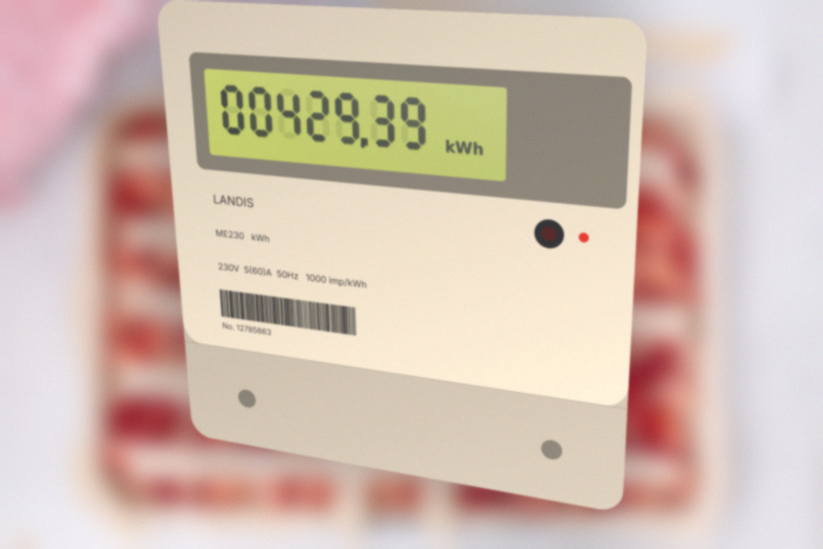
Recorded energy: 429.39 (kWh)
